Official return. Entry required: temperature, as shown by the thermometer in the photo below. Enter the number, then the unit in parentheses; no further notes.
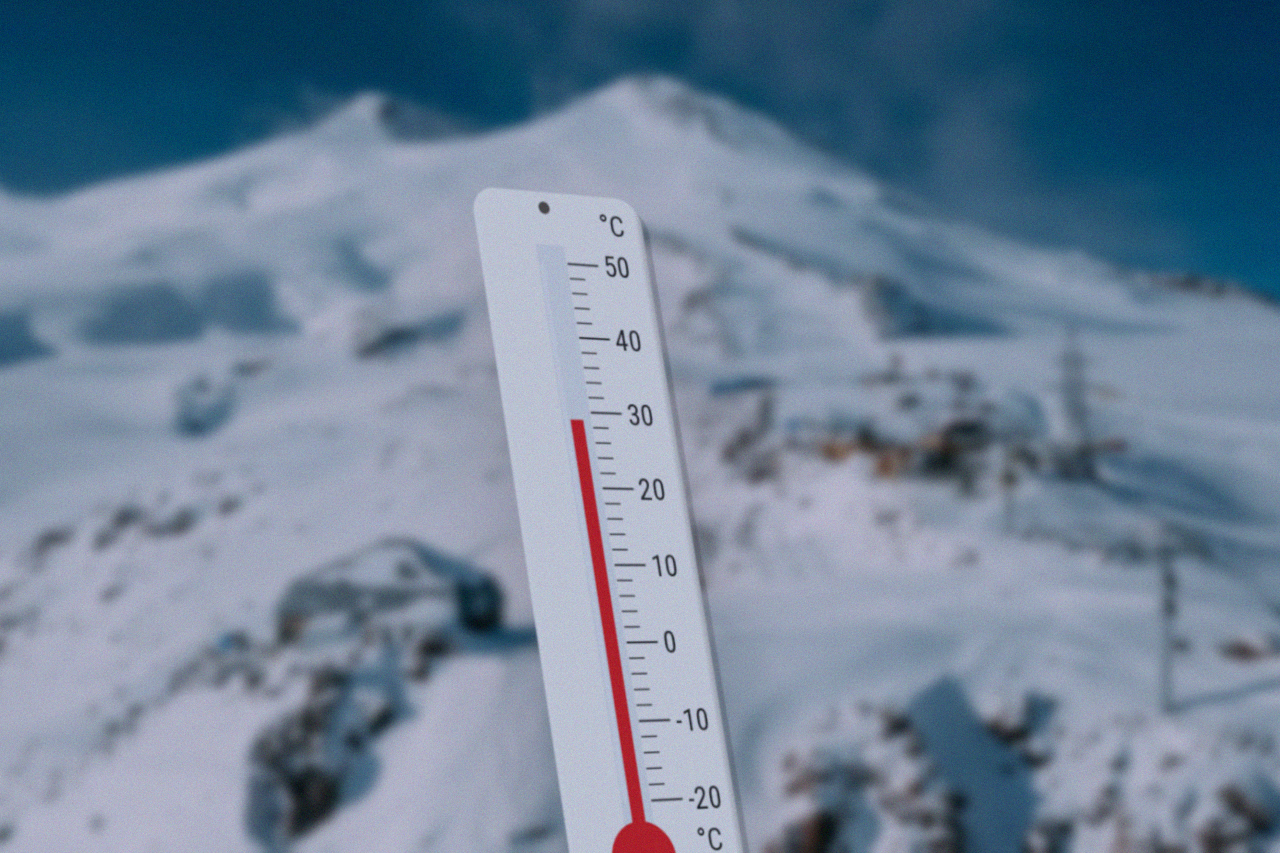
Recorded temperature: 29 (°C)
